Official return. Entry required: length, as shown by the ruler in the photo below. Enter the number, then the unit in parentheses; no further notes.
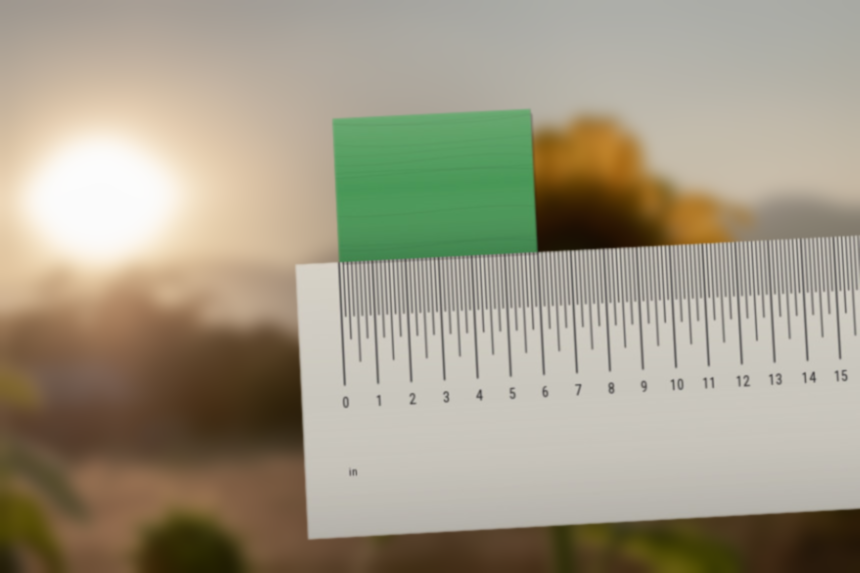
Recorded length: 6 (in)
